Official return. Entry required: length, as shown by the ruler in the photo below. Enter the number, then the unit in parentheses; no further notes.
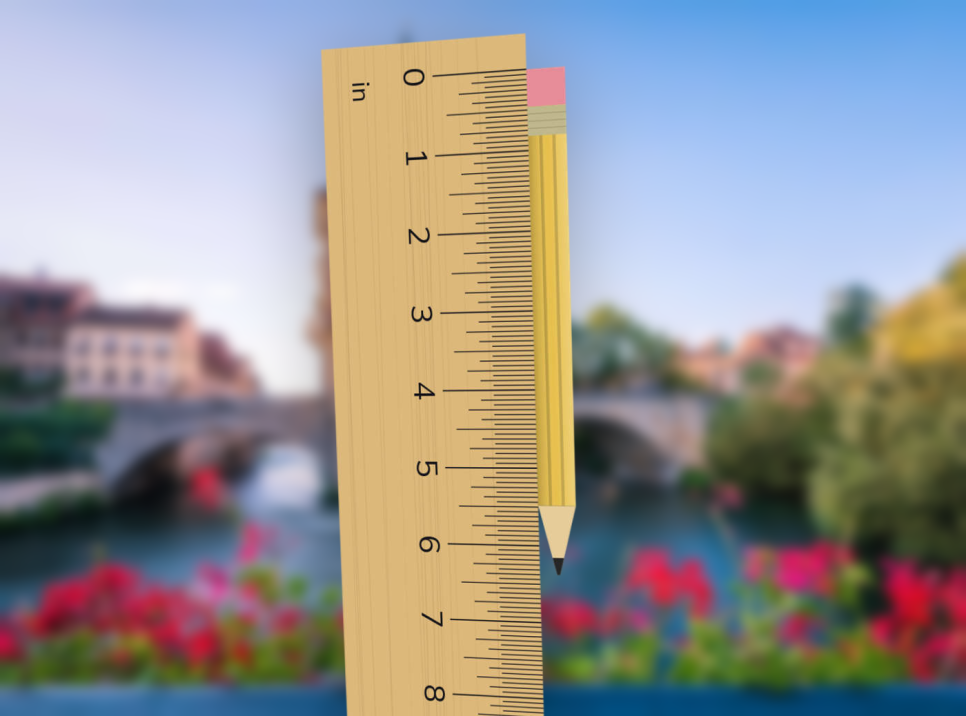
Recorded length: 6.375 (in)
